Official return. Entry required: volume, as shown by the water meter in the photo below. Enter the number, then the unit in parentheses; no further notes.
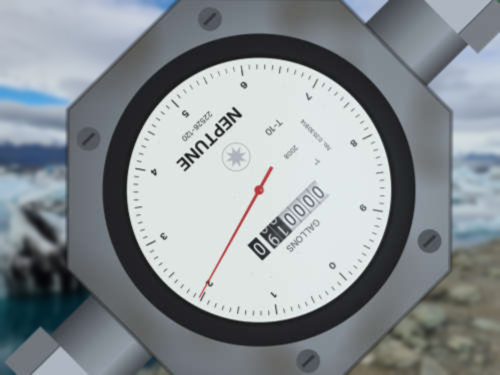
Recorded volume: 192.0 (gal)
